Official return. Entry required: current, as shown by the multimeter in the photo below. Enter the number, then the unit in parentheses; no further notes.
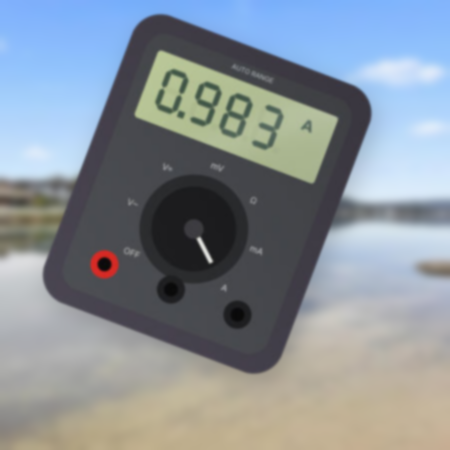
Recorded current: 0.983 (A)
